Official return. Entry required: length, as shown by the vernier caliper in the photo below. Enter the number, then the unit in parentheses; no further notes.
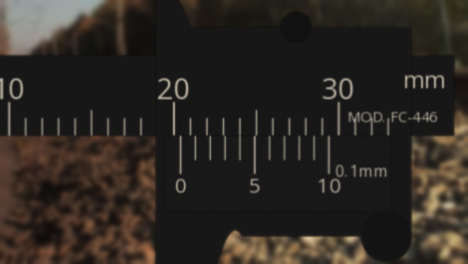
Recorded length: 20.4 (mm)
